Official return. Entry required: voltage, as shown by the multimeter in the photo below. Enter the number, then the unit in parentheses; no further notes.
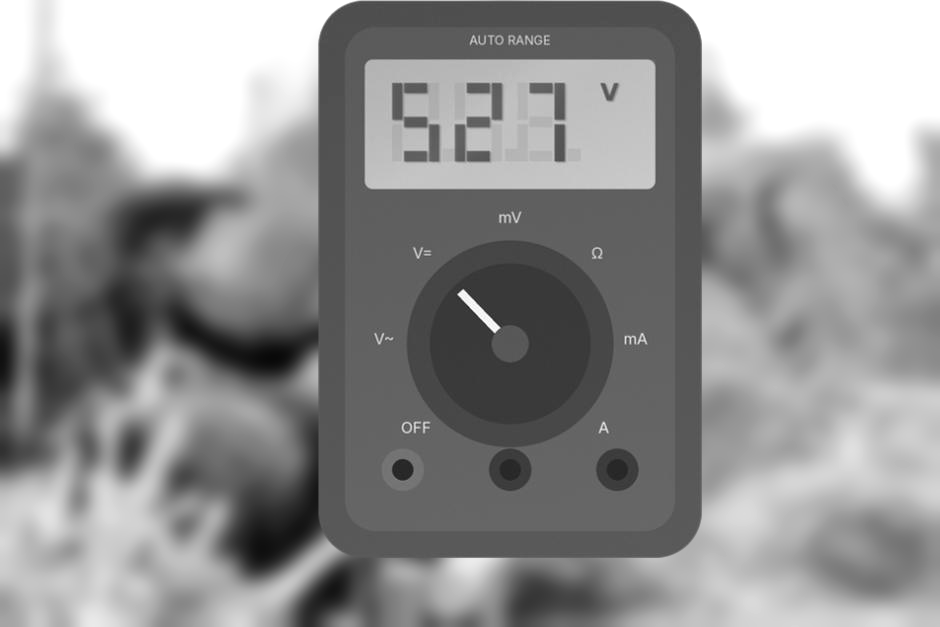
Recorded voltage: 527 (V)
